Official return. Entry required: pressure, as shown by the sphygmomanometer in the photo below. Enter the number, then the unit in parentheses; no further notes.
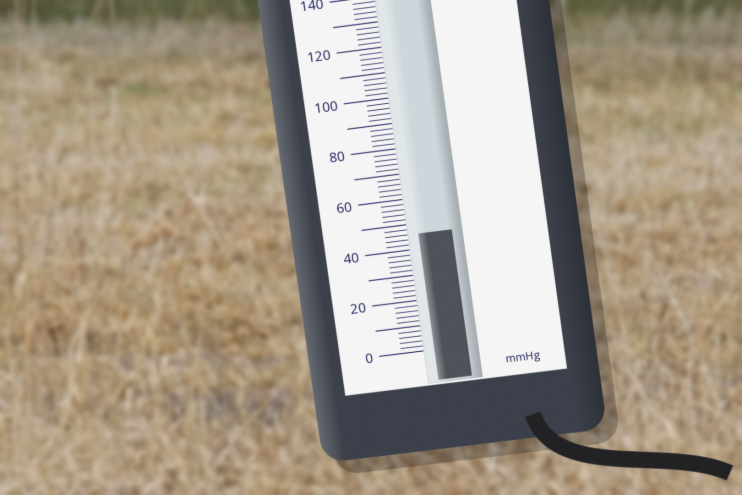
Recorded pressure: 46 (mmHg)
